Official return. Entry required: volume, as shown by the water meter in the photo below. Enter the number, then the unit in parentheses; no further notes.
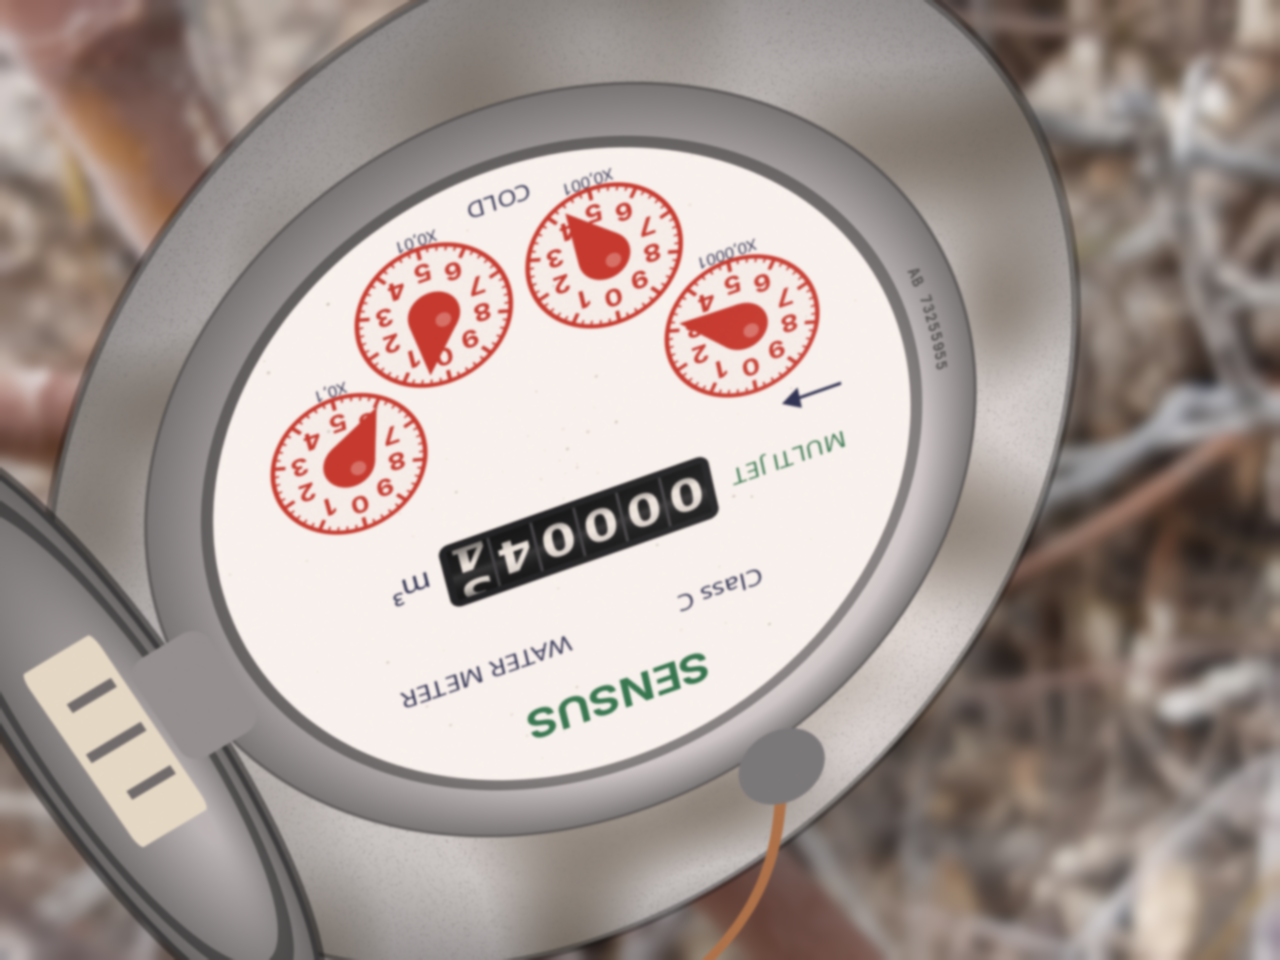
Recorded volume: 43.6043 (m³)
